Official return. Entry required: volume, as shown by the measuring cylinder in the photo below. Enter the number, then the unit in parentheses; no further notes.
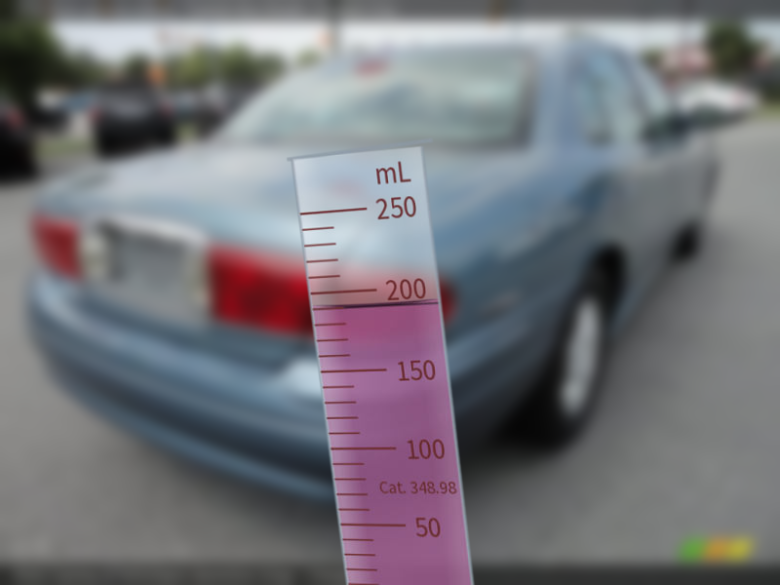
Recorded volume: 190 (mL)
